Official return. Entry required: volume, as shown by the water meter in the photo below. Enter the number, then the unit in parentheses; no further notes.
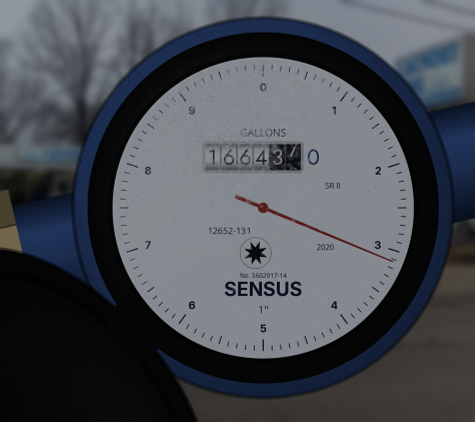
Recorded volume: 1664373.1 (gal)
